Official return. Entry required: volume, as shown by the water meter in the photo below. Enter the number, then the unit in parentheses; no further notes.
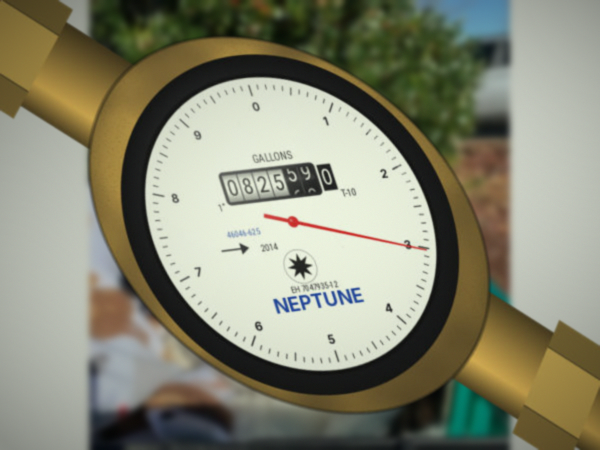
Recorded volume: 825593.0 (gal)
